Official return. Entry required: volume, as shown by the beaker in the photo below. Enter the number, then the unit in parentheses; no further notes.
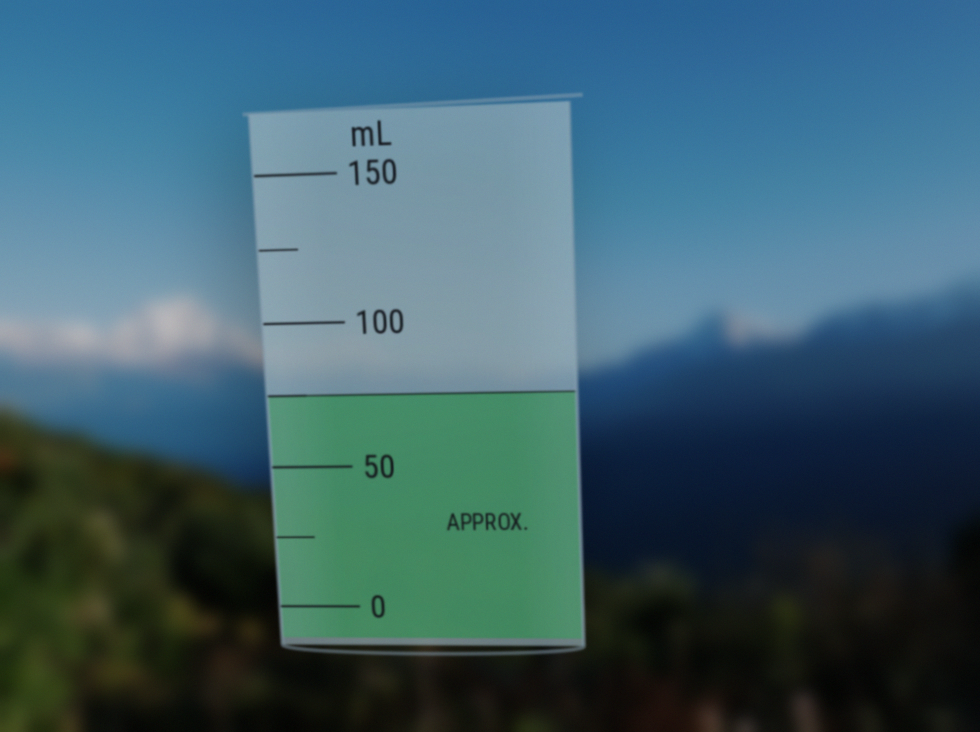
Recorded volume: 75 (mL)
